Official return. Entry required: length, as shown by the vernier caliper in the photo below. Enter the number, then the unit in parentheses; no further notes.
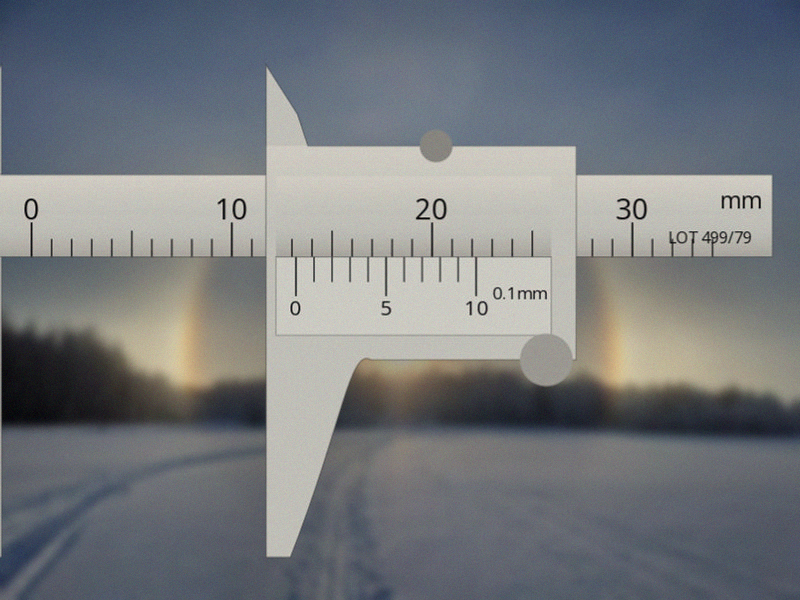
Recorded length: 13.2 (mm)
